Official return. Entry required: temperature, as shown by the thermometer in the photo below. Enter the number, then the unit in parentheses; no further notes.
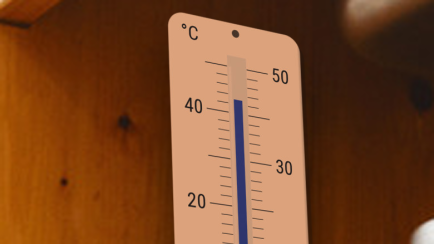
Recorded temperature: 43 (°C)
